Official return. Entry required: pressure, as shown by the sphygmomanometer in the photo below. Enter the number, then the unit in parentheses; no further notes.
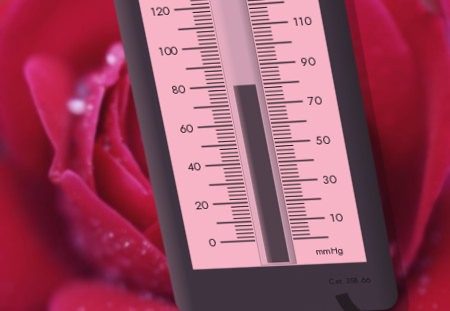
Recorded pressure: 80 (mmHg)
